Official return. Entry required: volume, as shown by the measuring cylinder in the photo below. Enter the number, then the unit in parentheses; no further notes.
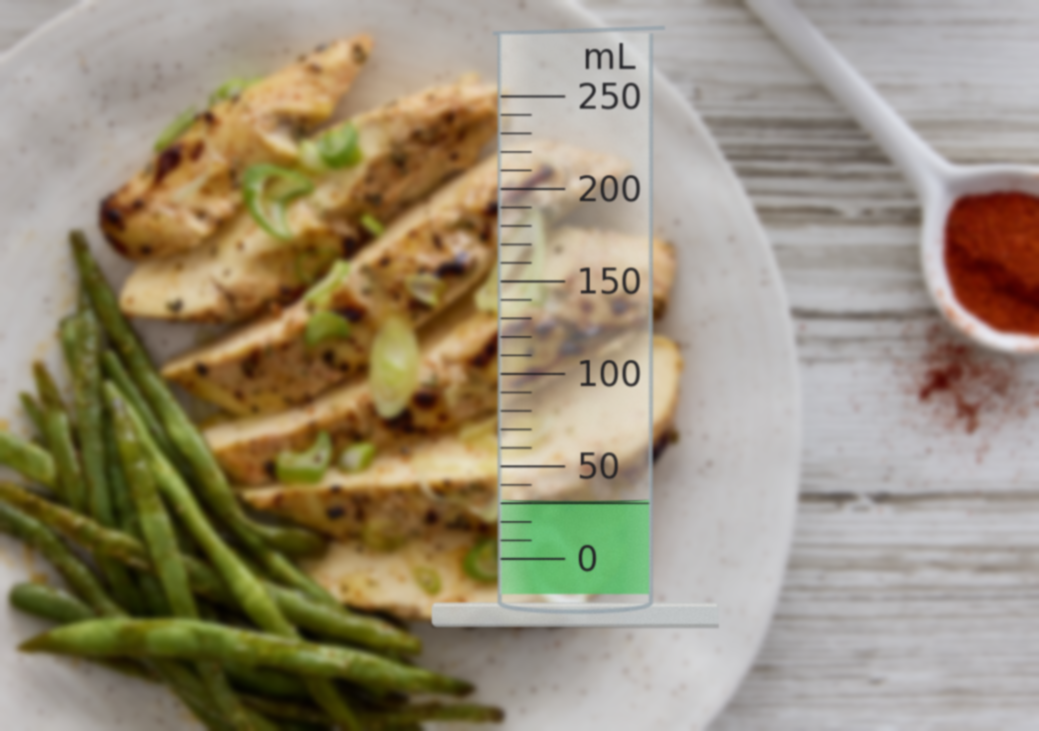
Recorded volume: 30 (mL)
